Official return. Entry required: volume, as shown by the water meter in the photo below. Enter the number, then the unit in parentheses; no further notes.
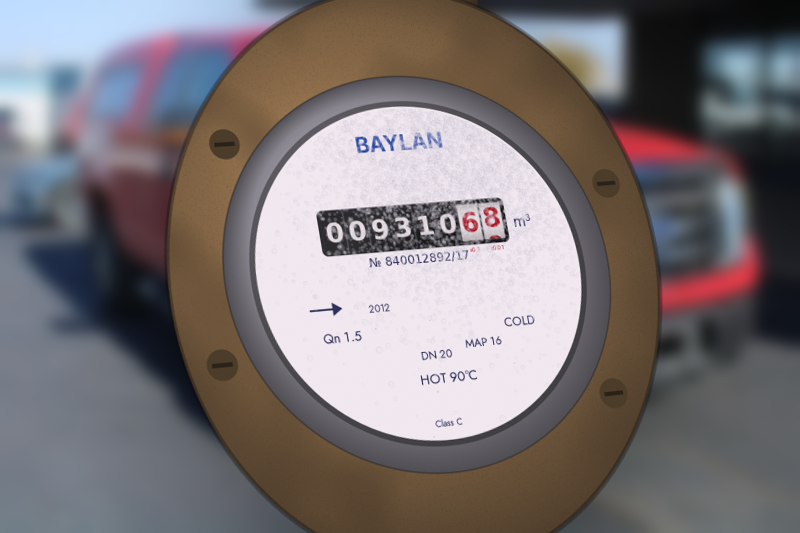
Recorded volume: 9310.68 (m³)
